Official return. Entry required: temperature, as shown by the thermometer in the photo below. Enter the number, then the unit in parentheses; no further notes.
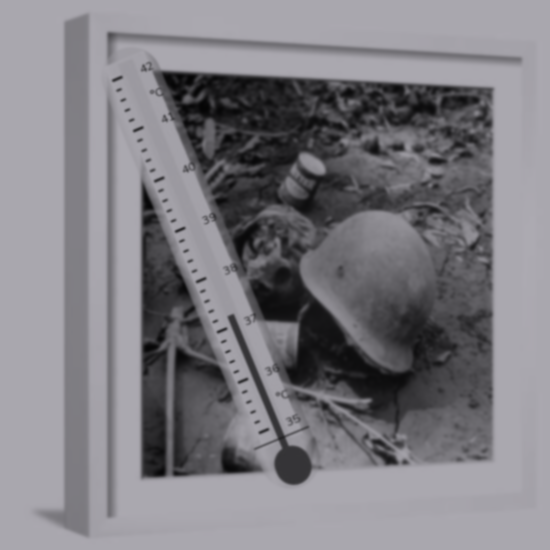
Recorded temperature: 37.2 (°C)
